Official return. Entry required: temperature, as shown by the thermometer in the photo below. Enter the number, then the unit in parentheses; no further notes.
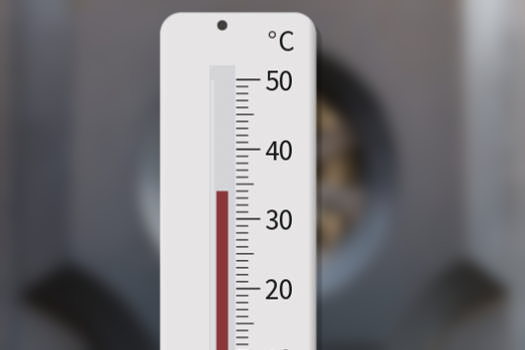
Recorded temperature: 34 (°C)
